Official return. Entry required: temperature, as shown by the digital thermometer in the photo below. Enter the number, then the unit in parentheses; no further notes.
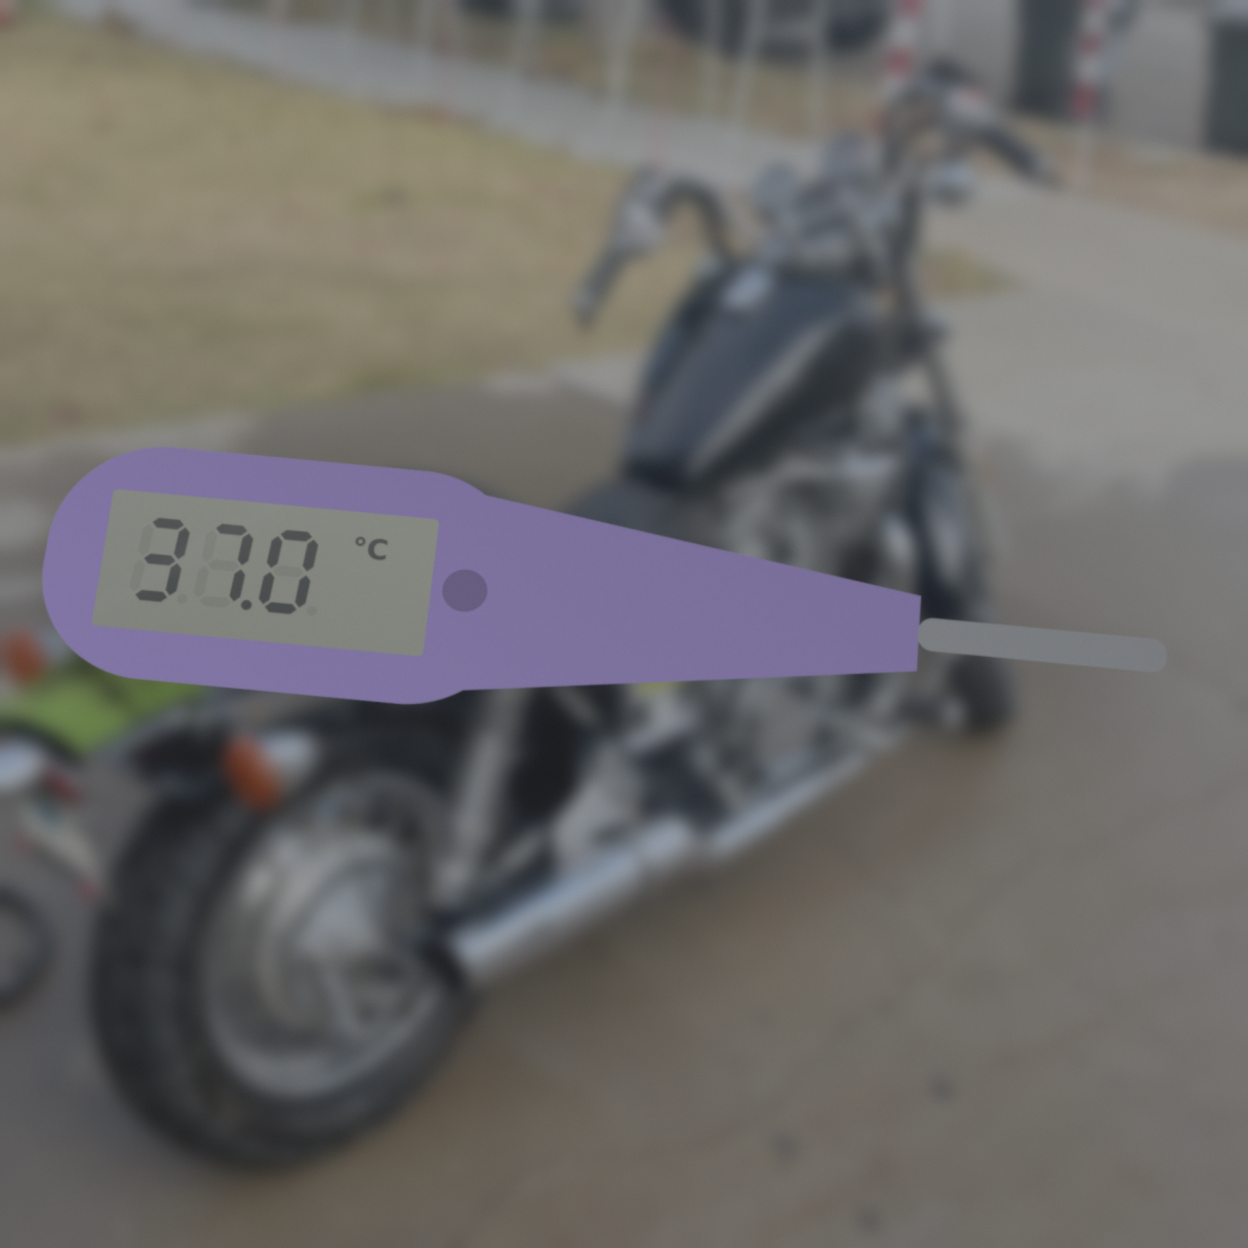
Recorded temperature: 37.0 (°C)
